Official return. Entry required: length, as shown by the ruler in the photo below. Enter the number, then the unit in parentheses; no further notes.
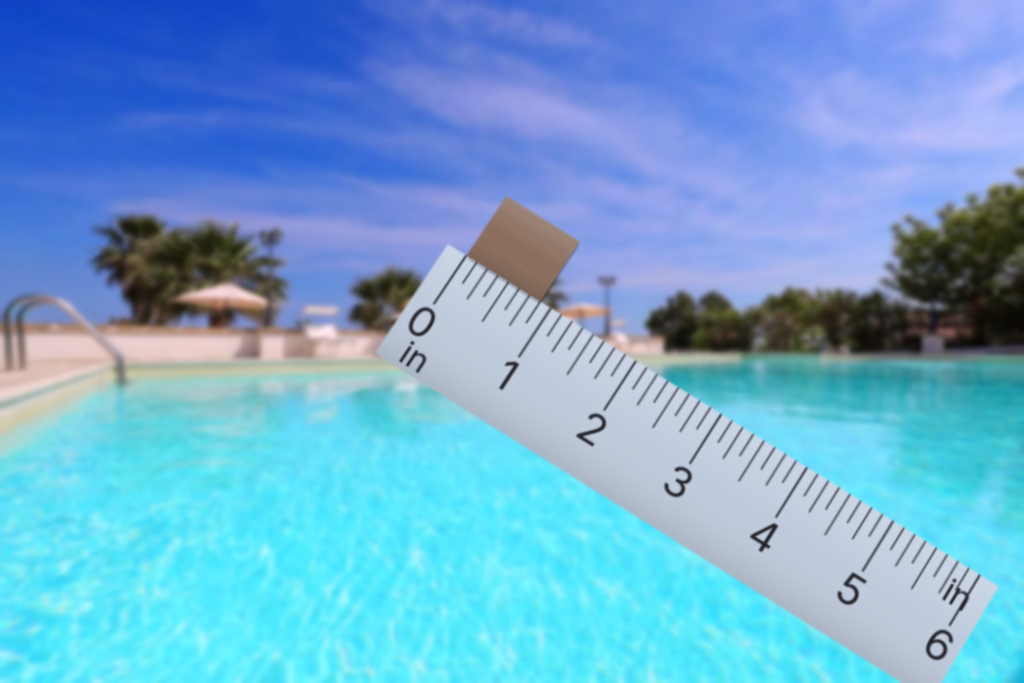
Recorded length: 0.875 (in)
